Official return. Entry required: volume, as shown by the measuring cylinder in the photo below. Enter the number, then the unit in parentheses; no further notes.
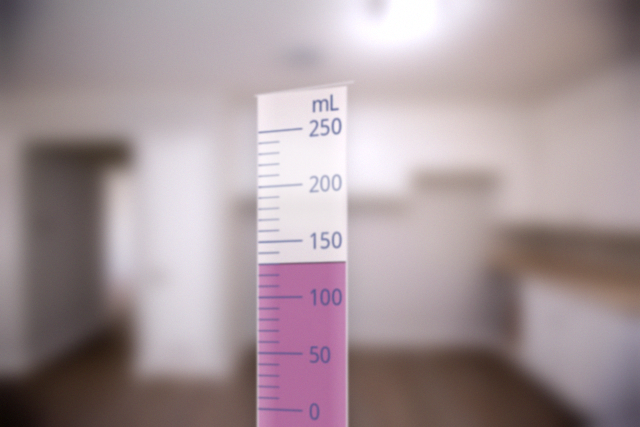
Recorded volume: 130 (mL)
